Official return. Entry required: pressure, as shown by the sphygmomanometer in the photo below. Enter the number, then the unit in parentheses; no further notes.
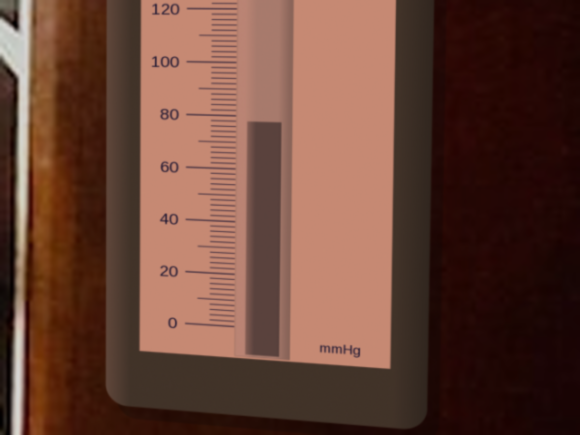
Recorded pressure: 78 (mmHg)
